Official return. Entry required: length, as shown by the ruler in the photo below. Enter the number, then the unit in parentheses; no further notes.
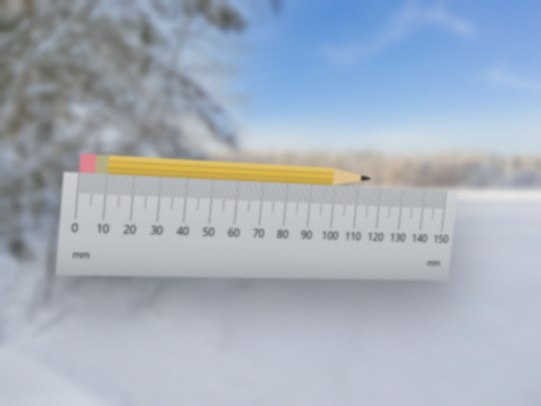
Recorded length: 115 (mm)
